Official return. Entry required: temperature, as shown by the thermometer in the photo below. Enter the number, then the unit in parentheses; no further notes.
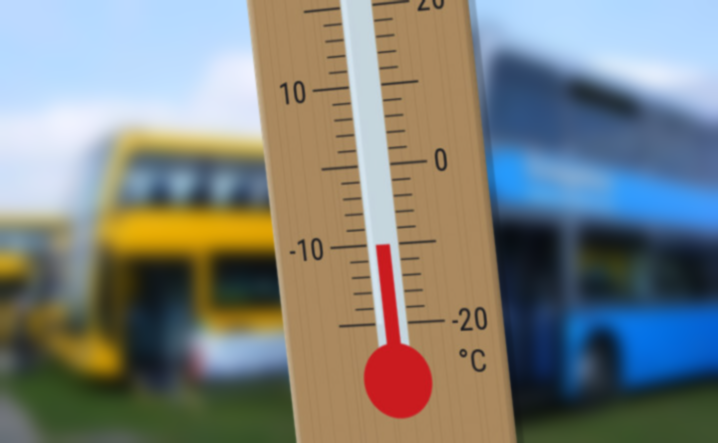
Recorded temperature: -10 (°C)
